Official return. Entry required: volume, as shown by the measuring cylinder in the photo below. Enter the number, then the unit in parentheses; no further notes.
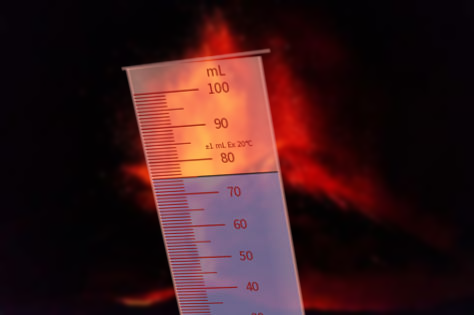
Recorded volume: 75 (mL)
